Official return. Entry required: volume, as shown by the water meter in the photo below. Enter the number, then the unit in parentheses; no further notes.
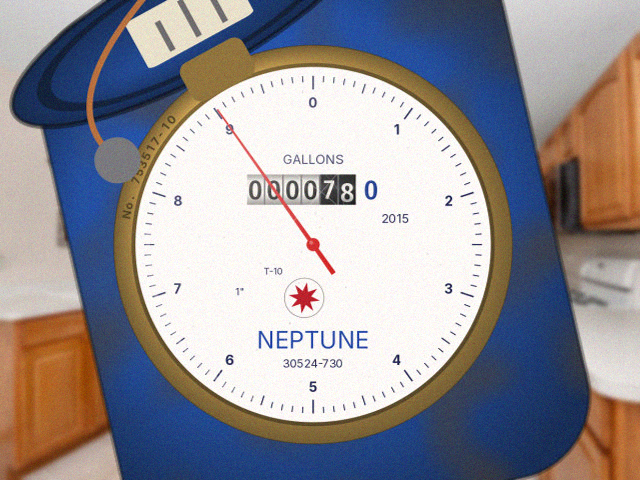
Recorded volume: 779.0 (gal)
